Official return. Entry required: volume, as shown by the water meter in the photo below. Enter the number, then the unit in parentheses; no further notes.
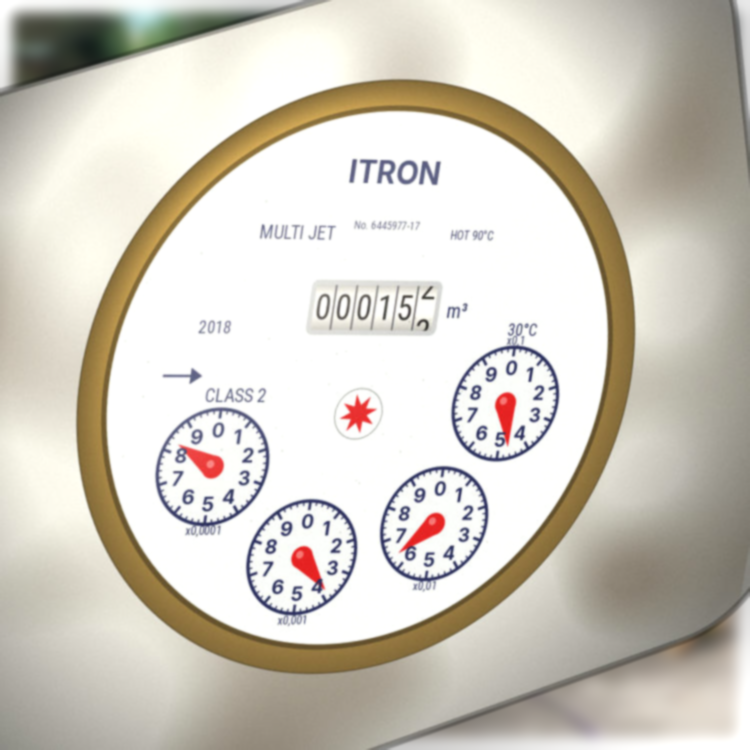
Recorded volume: 152.4638 (m³)
